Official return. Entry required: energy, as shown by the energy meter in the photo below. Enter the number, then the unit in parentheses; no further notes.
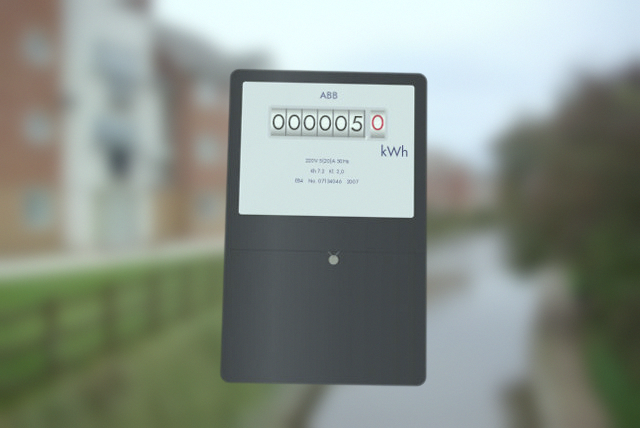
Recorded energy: 5.0 (kWh)
